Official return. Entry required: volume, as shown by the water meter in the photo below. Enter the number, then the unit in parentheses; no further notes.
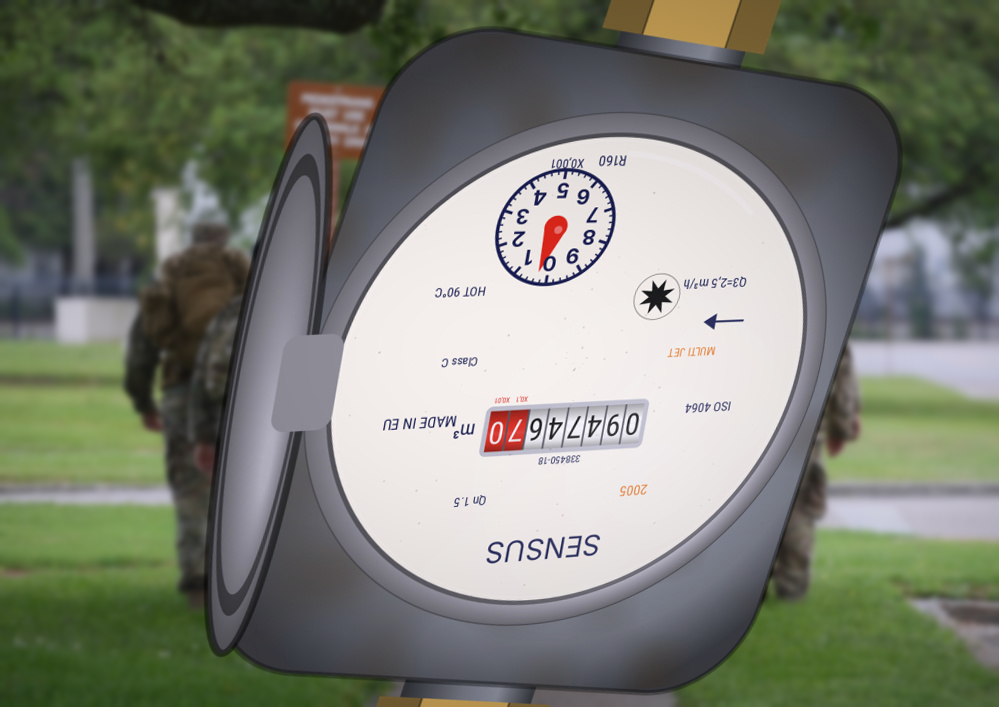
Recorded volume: 94746.700 (m³)
